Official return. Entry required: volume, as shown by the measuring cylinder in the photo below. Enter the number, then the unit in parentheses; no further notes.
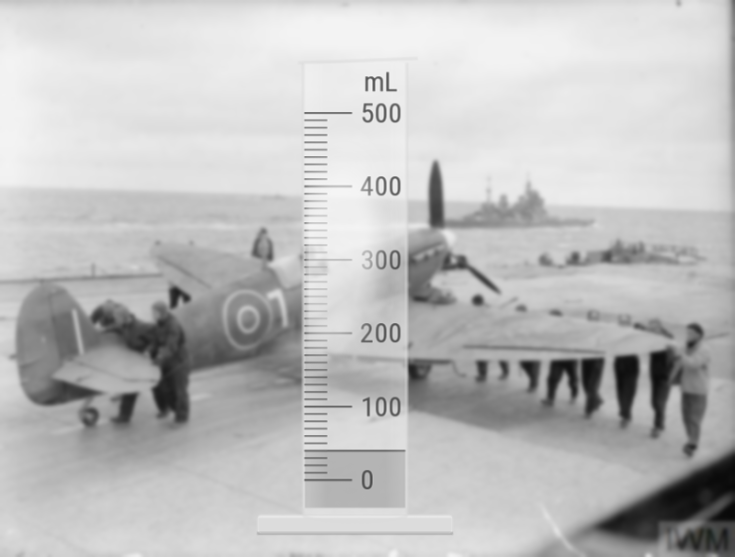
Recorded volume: 40 (mL)
